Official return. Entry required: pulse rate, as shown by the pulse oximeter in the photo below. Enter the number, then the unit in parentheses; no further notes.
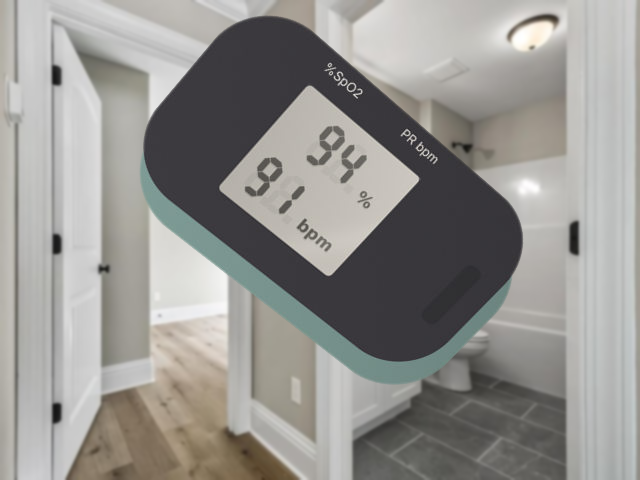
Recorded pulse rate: 91 (bpm)
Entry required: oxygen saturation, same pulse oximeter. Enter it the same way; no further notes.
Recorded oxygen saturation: 94 (%)
